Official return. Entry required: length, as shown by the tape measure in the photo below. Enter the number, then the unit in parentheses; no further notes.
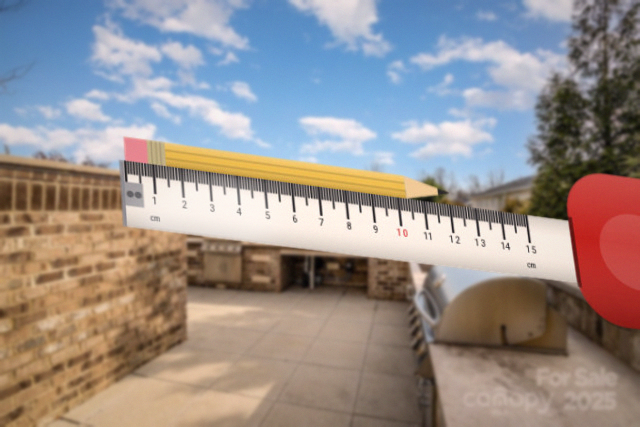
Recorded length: 12 (cm)
